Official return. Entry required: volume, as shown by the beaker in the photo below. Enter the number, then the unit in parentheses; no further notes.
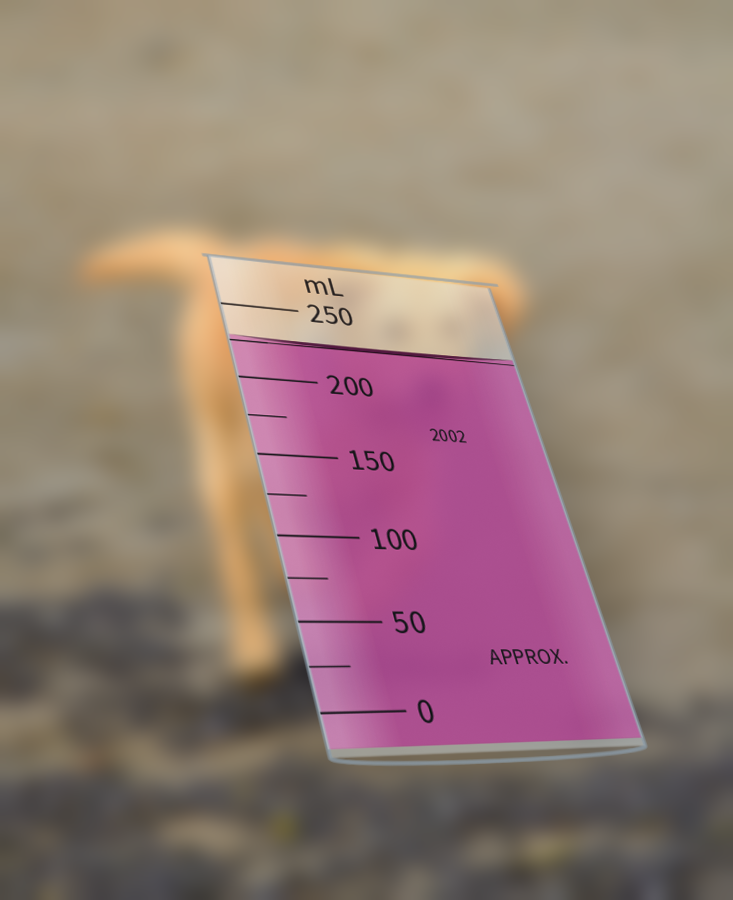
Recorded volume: 225 (mL)
